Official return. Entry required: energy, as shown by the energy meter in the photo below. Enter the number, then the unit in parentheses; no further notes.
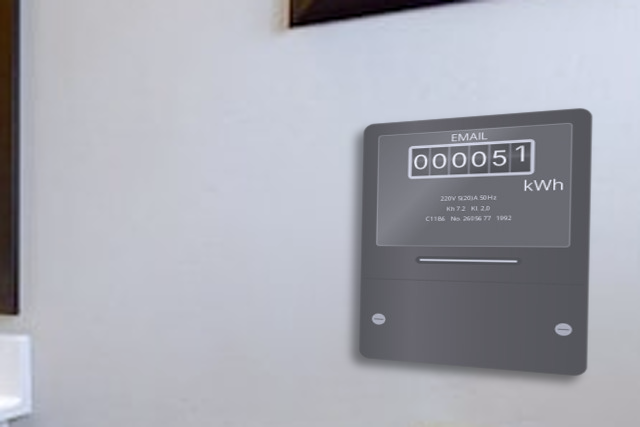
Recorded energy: 51 (kWh)
